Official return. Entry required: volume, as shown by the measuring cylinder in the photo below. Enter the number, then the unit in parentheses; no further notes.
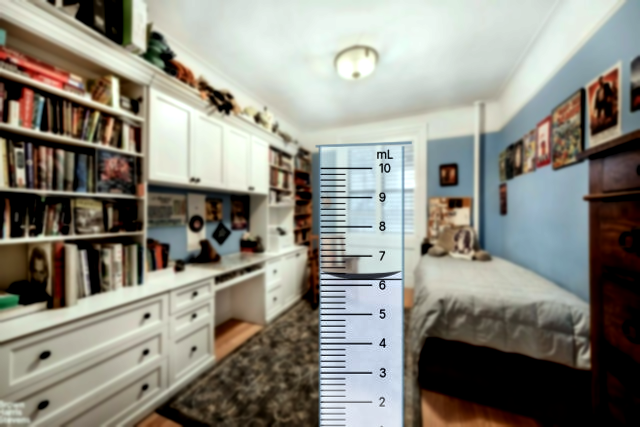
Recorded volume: 6.2 (mL)
